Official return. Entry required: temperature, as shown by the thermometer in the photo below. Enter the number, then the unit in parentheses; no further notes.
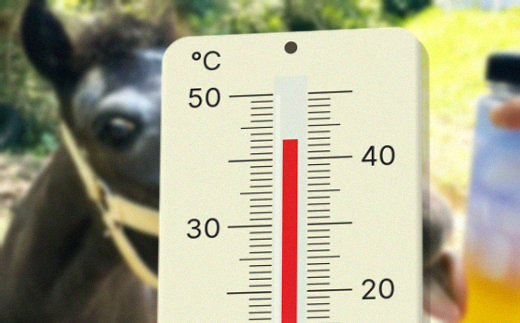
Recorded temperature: 43 (°C)
